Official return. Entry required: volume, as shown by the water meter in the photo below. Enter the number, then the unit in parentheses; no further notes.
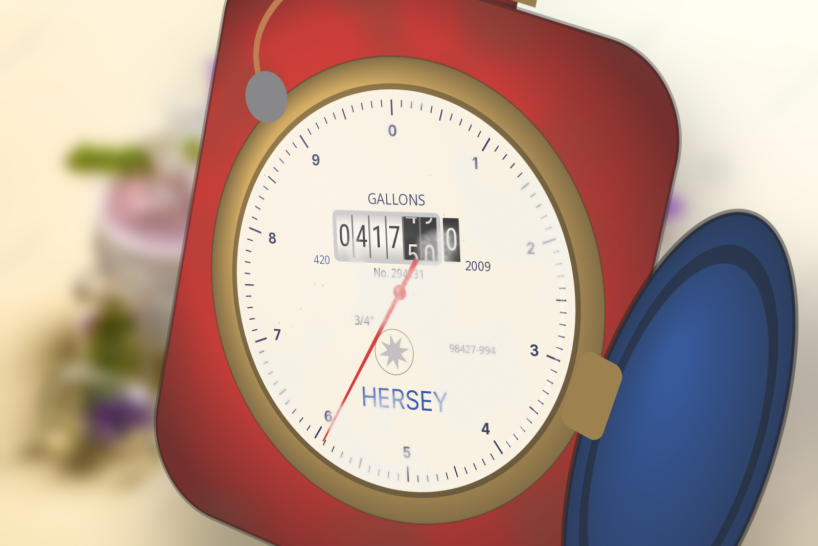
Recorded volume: 417495.9 (gal)
